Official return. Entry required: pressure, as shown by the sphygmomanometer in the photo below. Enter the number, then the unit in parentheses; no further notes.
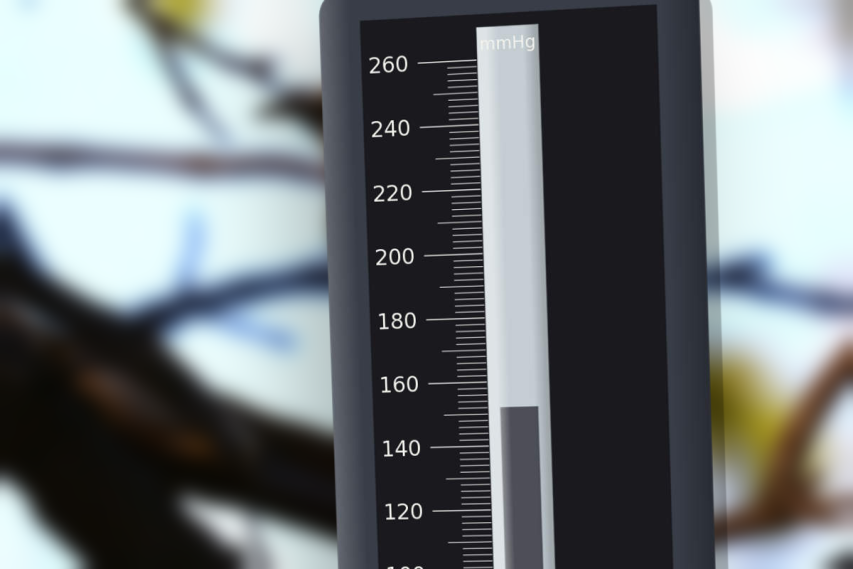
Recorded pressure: 152 (mmHg)
